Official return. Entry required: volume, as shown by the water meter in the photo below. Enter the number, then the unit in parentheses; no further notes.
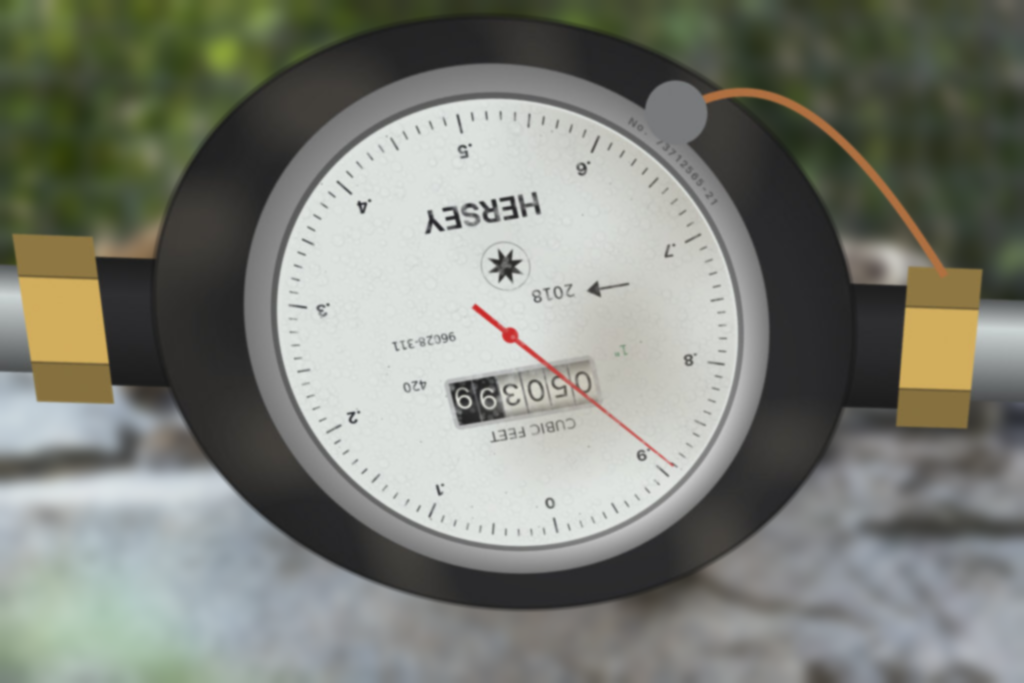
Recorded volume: 50398.89 (ft³)
